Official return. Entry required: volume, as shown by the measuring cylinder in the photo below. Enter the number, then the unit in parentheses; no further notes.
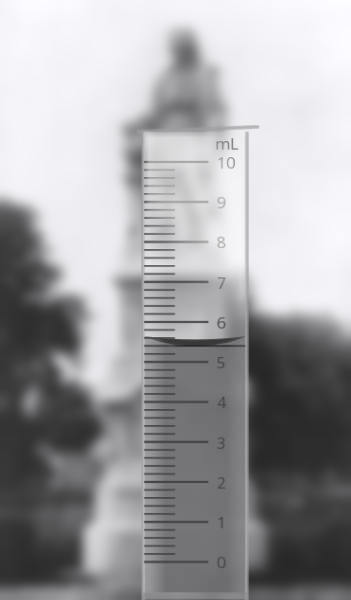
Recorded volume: 5.4 (mL)
